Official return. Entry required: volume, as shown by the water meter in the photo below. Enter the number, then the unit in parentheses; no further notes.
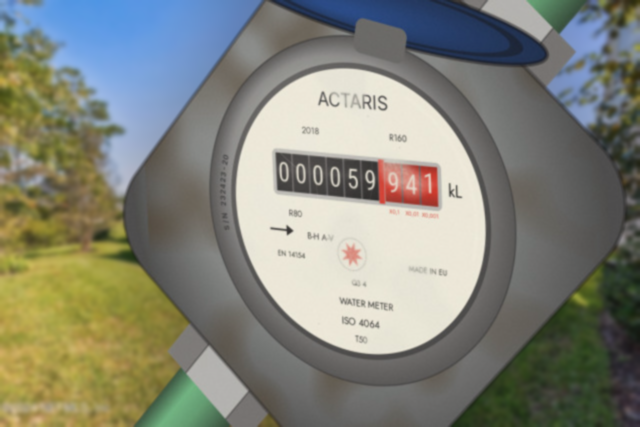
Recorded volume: 59.941 (kL)
